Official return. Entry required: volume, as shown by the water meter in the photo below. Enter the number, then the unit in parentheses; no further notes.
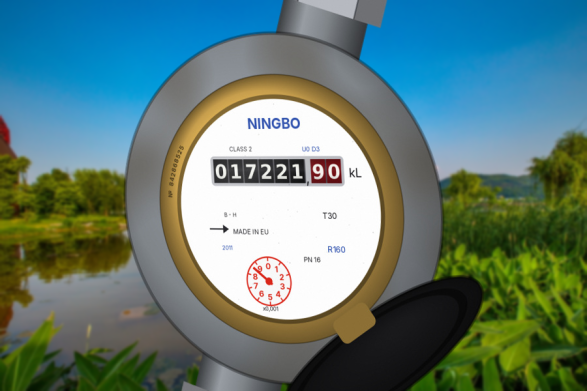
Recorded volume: 17221.908 (kL)
